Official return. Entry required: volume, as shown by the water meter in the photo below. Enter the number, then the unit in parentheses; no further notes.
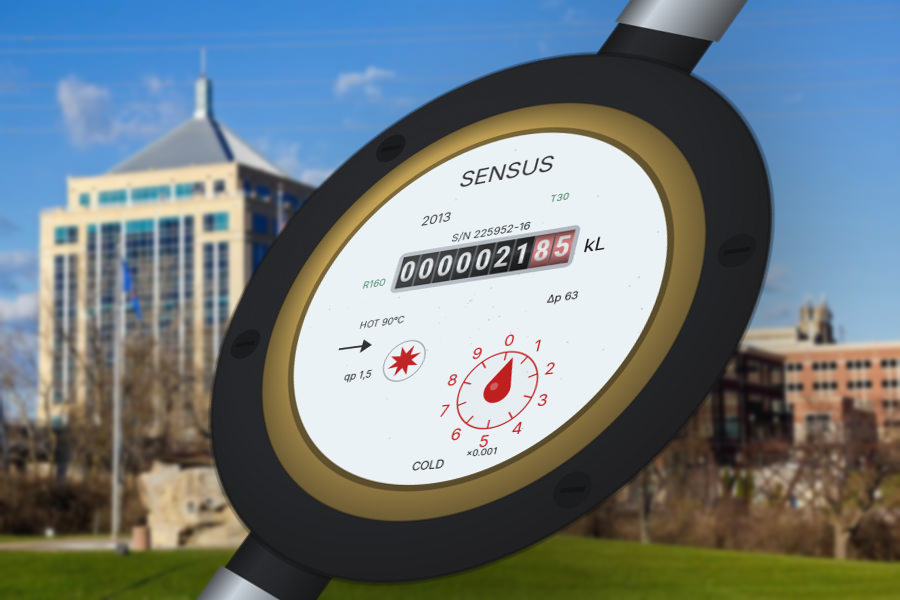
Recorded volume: 21.850 (kL)
